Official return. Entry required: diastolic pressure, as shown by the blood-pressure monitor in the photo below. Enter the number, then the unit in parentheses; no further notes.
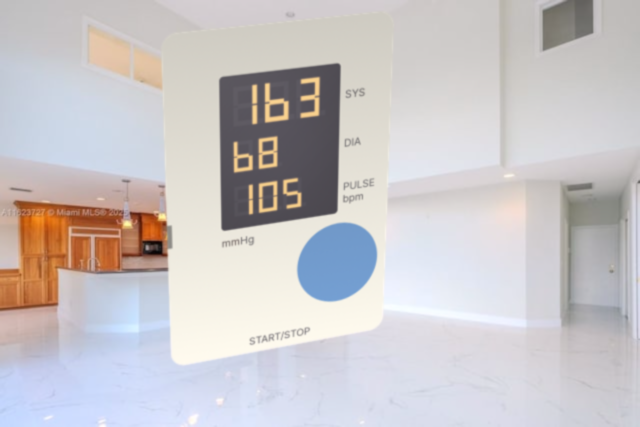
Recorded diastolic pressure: 68 (mmHg)
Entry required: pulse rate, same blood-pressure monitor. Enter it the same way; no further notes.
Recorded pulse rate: 105 (bpm)
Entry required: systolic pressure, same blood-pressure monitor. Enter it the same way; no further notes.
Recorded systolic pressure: 163 (mmHg)
